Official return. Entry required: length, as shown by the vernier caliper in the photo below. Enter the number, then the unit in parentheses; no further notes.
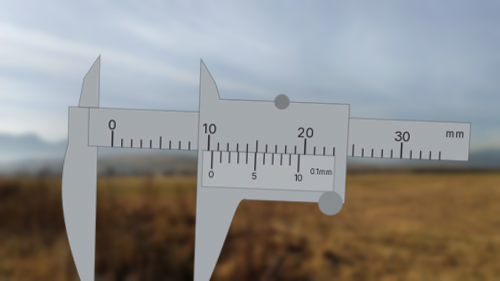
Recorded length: 10.4 (mm)
